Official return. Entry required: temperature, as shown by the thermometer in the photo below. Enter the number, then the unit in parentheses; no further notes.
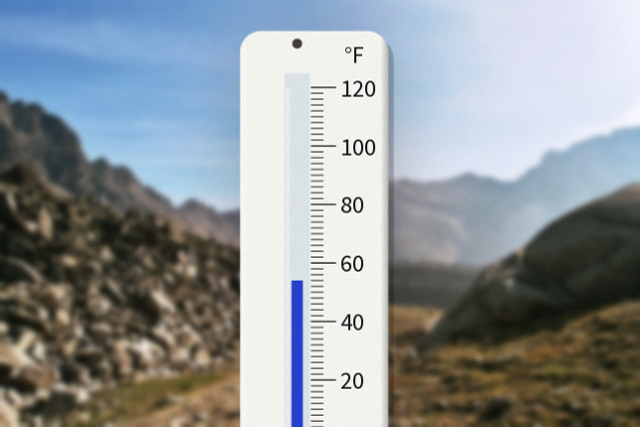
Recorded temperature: 54 (°F)
